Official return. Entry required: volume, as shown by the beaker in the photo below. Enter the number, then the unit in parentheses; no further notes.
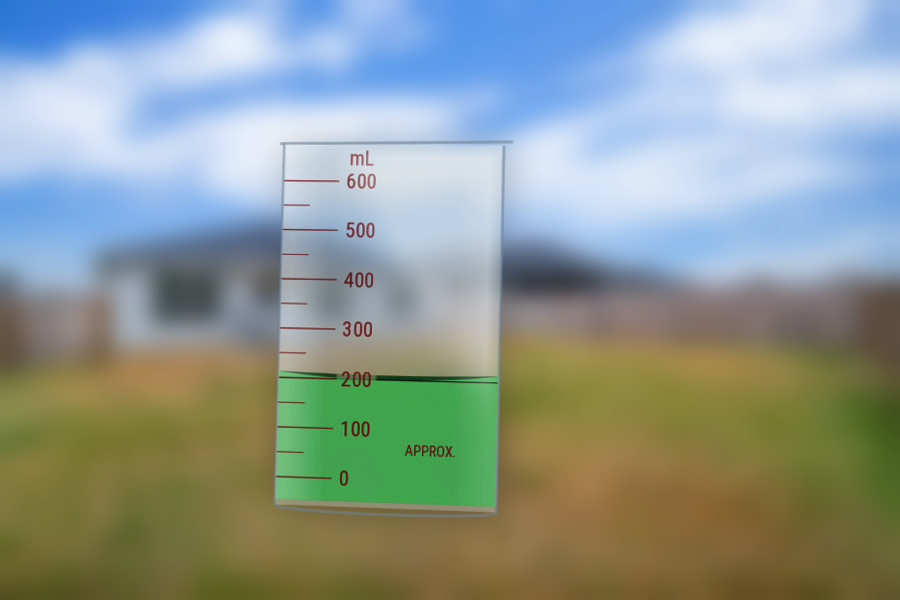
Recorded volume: 200 (mL)
